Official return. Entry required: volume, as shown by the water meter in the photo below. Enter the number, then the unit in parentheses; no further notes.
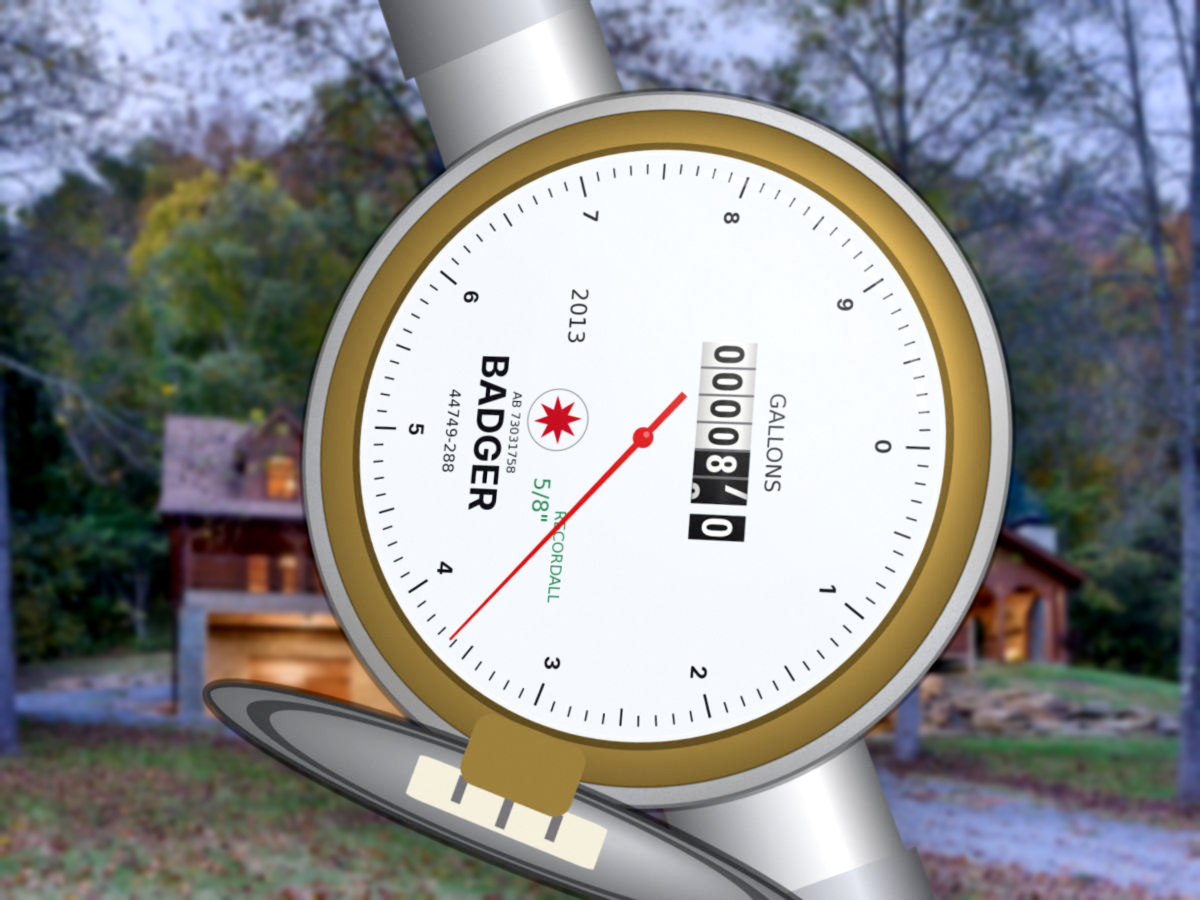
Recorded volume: 873.6 (gal)
